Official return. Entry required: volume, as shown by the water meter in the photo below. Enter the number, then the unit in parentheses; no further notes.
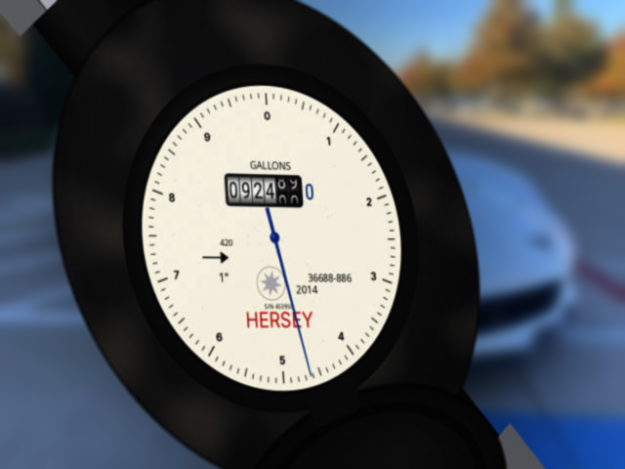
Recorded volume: 924894.6 (gal)
